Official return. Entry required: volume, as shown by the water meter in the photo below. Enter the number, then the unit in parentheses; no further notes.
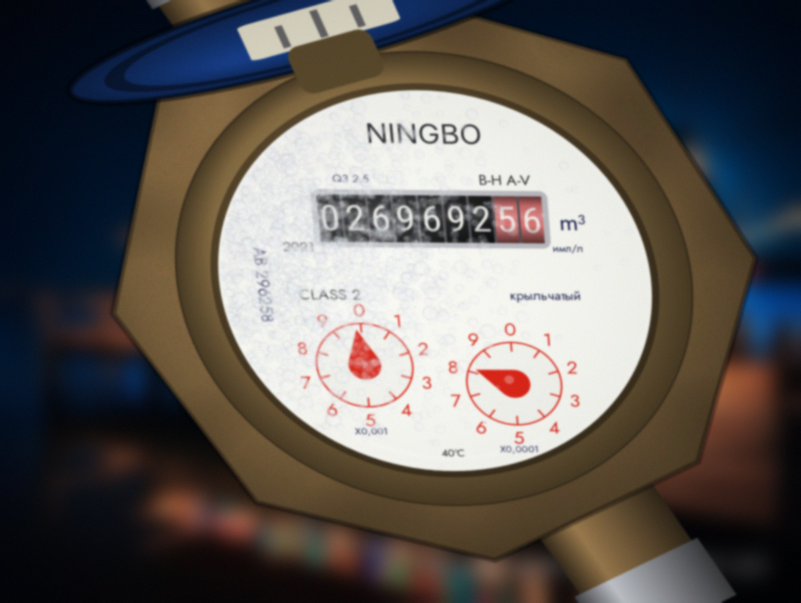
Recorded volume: 269692.5598 (m³)
